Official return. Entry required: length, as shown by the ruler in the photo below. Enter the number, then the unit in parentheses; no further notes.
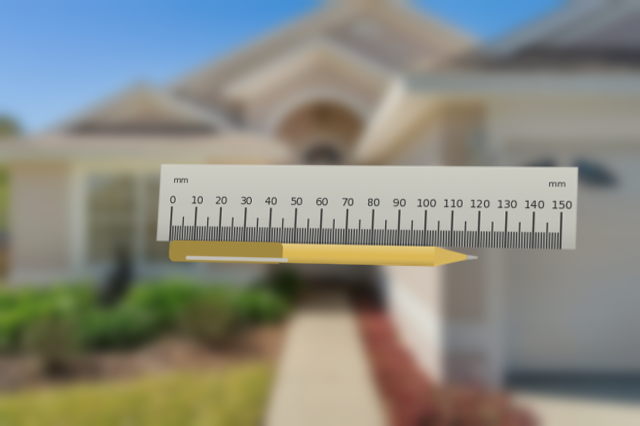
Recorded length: 120 (mm)
